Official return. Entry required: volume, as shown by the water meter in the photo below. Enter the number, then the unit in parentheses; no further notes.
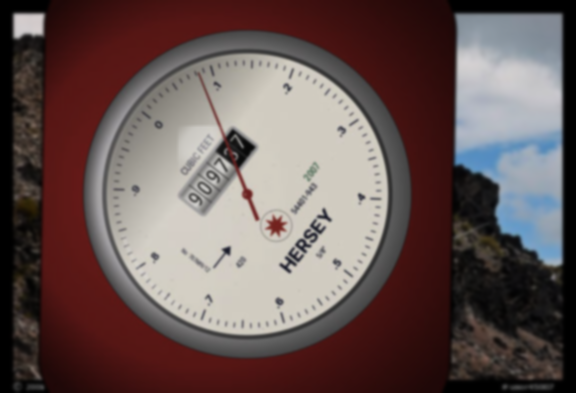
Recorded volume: 909737.08 (ft³)
